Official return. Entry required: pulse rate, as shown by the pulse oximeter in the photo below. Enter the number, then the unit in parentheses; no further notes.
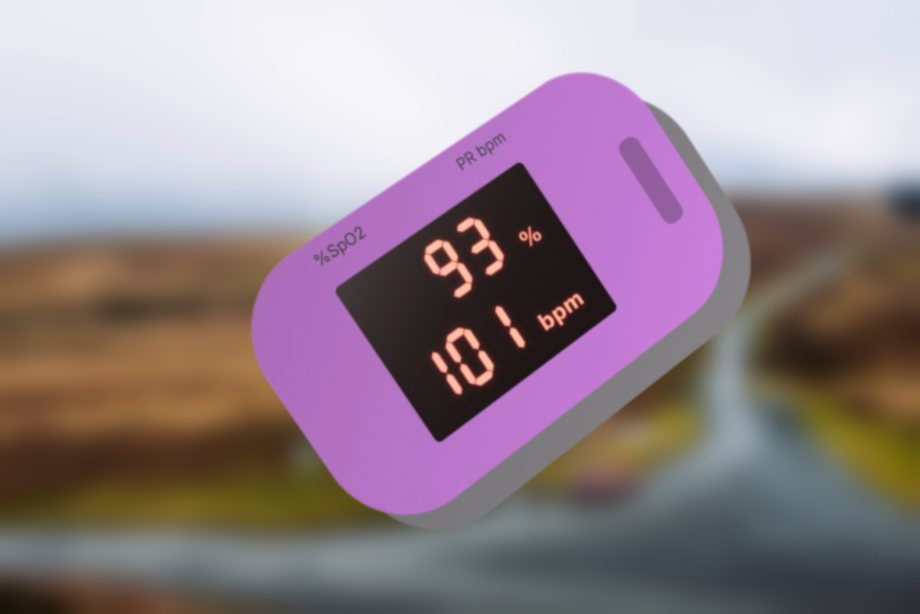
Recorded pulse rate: 101 (bpm)
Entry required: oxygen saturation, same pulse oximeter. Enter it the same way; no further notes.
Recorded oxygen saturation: 93 (%)
